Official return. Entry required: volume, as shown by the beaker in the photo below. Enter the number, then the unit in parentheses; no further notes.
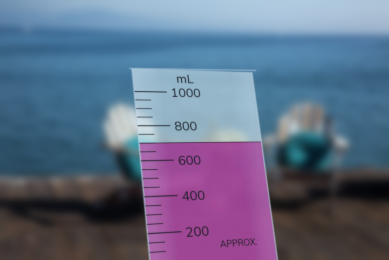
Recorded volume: 700 (mL)
